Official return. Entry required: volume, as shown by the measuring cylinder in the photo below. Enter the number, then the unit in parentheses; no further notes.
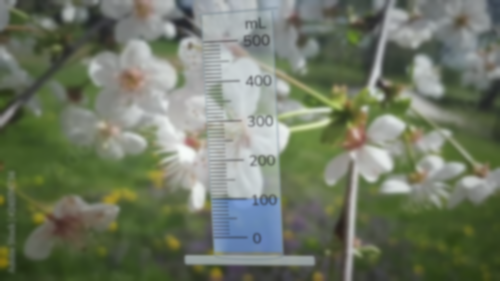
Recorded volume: 100 (mL)
